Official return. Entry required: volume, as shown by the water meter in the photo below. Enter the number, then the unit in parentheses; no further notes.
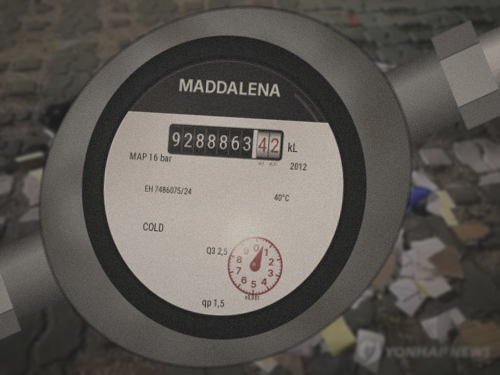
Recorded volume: 9288863.420 (kL)
